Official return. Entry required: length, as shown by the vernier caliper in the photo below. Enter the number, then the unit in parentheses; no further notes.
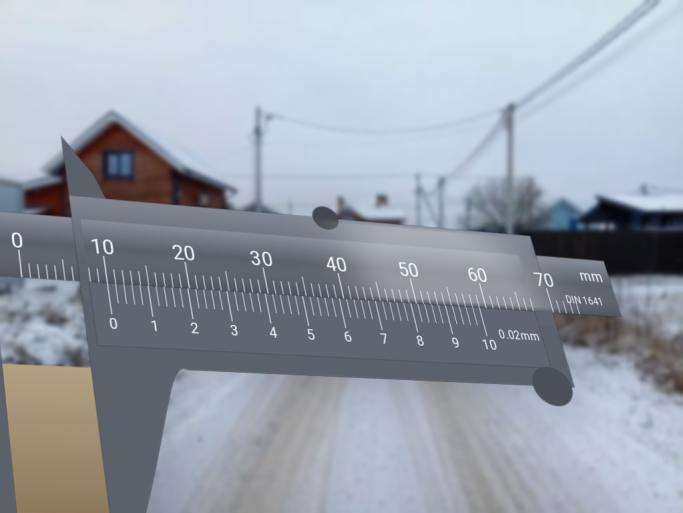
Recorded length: 10.0 (mm)
